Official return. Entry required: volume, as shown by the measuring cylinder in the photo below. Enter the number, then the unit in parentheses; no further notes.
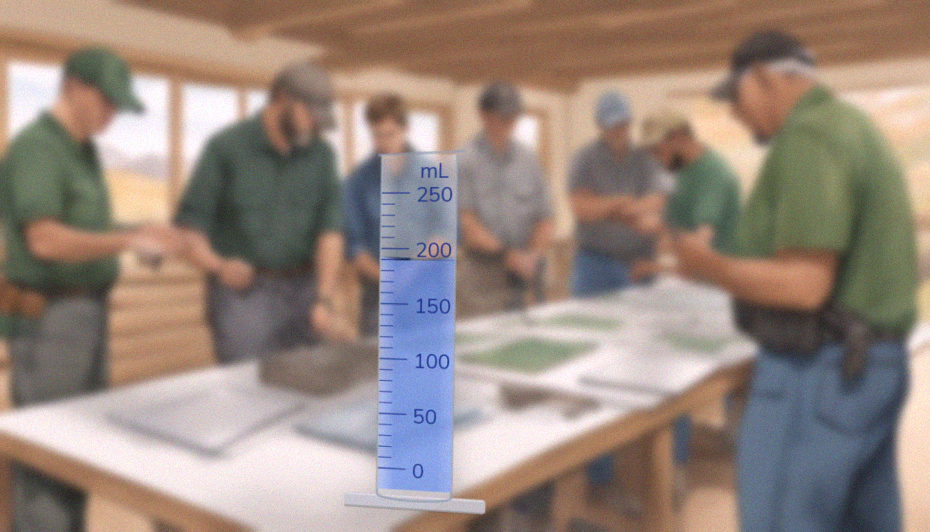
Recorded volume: 190 (mL)
